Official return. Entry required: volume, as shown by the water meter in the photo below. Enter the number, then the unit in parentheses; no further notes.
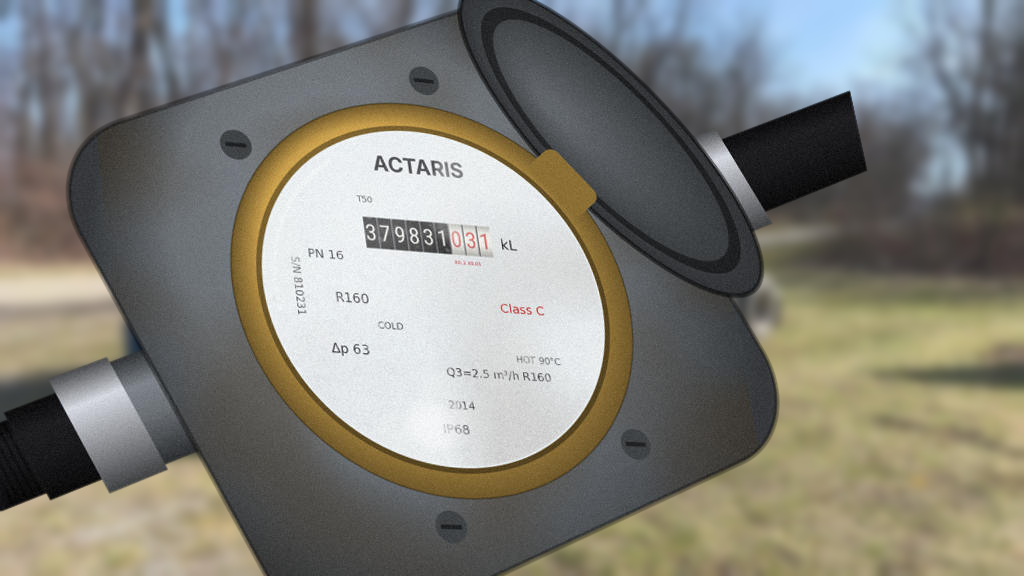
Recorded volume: 379831.031 (kL)
